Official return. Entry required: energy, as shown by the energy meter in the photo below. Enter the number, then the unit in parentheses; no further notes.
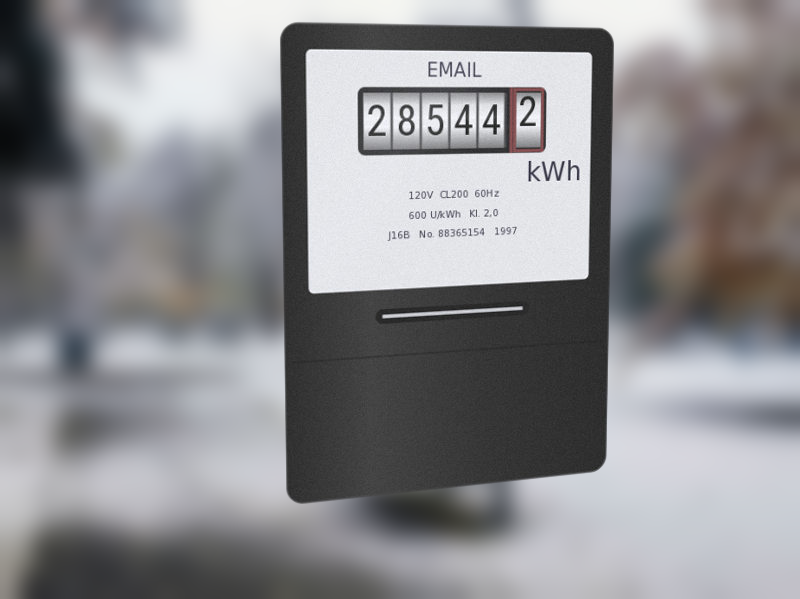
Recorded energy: 28544.2 (kWh)
